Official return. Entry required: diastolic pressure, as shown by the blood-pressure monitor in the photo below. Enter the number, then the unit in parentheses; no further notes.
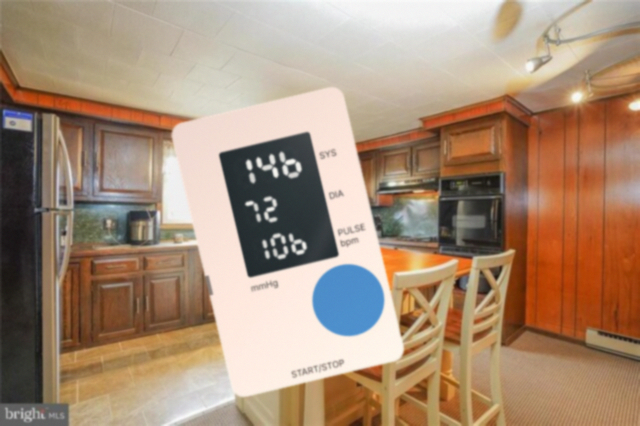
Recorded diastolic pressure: 72 (mmHg)
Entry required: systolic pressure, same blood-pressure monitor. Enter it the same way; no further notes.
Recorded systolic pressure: 146 (mmHg)
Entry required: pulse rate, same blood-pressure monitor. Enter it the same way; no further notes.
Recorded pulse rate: 106 (bpm)
